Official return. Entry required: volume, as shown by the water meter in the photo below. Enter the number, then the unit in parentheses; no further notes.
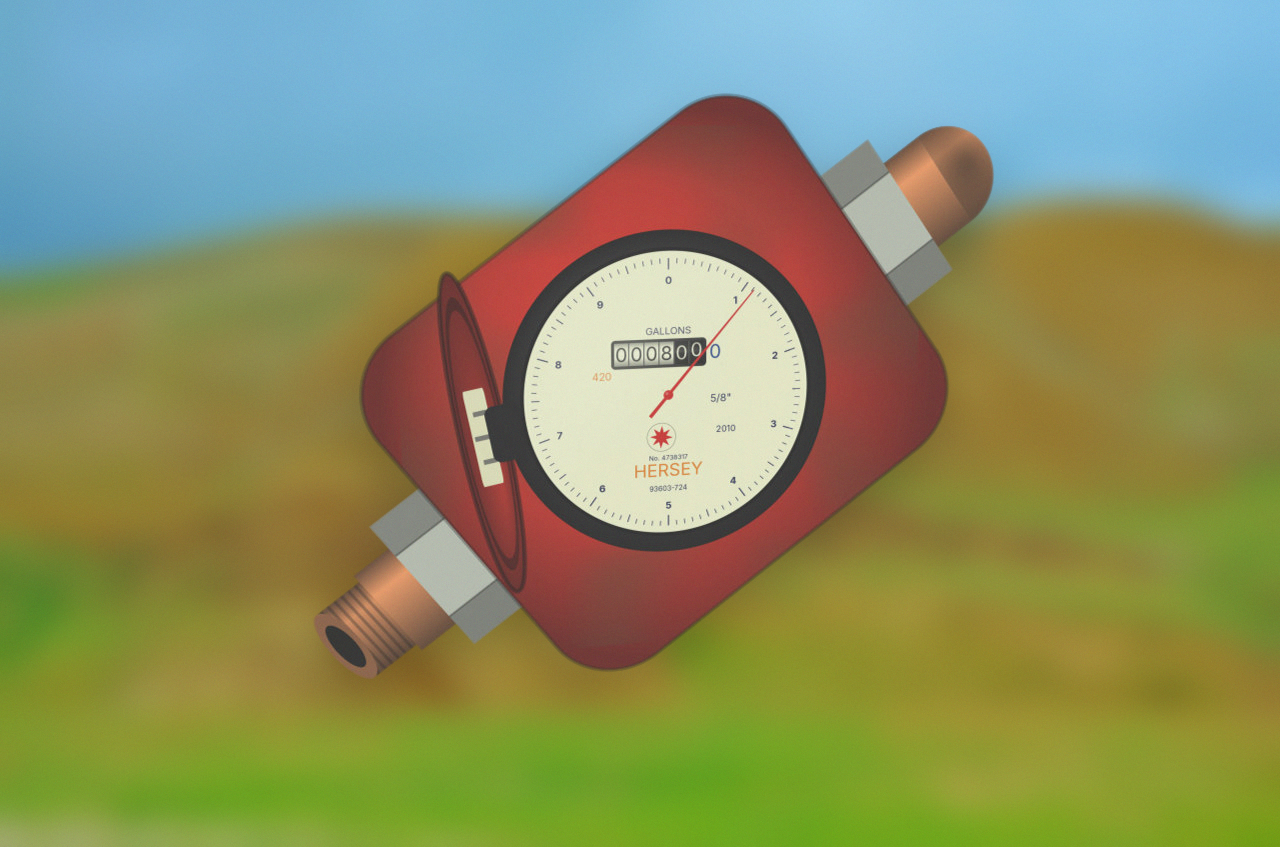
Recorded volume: 8001.1 (gal)
